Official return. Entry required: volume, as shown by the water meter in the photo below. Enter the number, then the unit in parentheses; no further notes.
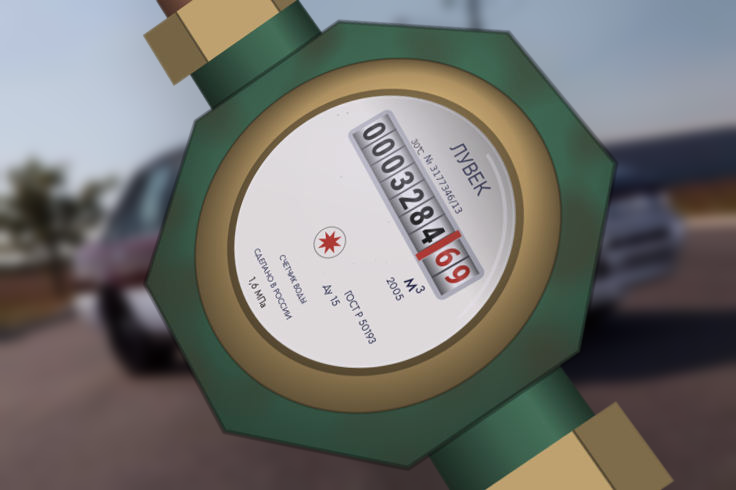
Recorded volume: 3284.69 (m³)
